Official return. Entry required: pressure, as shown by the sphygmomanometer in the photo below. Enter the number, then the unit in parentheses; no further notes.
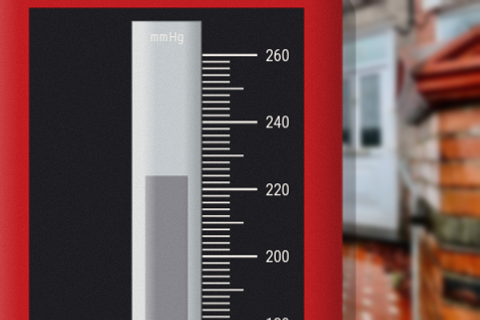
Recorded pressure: 224 (mmHg)
